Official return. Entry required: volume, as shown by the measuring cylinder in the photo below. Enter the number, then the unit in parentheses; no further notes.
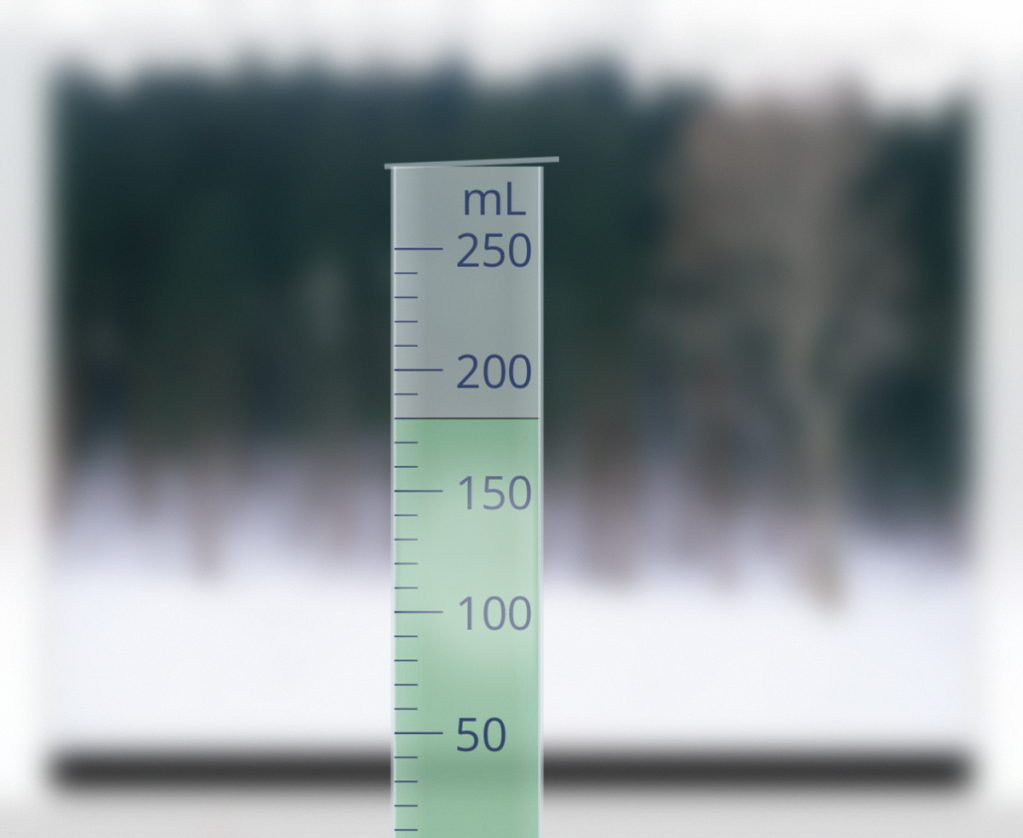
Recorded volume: 180 (mL)
